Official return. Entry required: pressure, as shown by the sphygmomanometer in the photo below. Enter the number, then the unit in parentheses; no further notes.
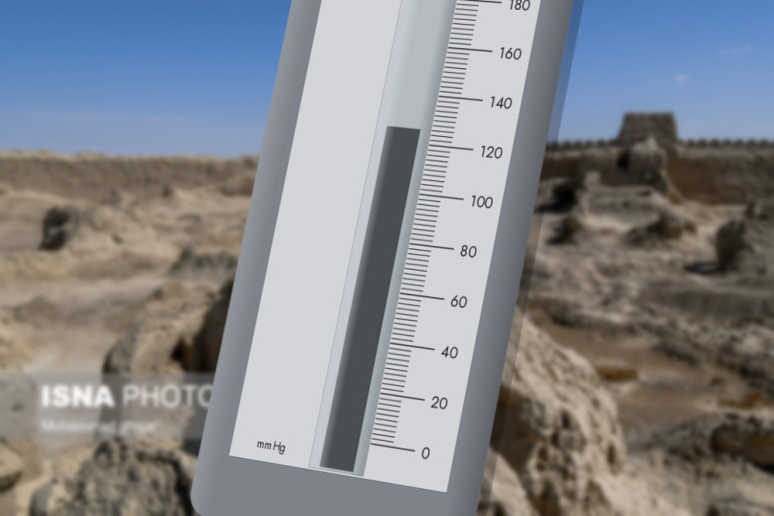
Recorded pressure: 126 (mmHg)
